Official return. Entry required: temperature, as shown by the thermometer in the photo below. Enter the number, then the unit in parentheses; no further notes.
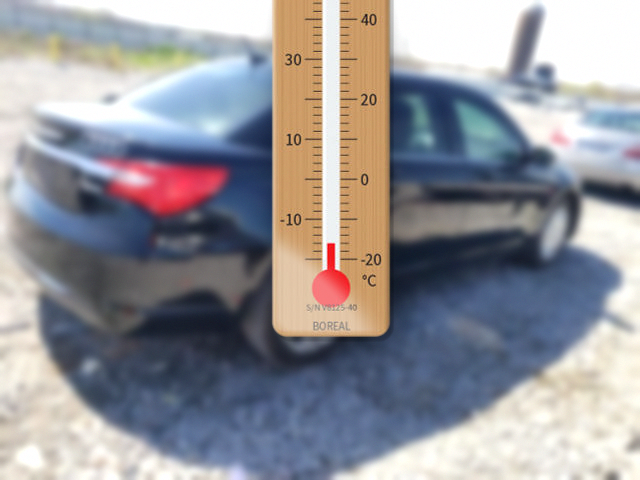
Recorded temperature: -16 (°C)
